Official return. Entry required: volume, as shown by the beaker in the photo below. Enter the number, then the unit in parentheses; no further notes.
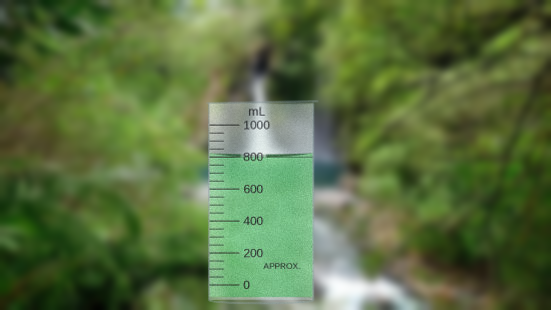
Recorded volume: 800 (mL)
